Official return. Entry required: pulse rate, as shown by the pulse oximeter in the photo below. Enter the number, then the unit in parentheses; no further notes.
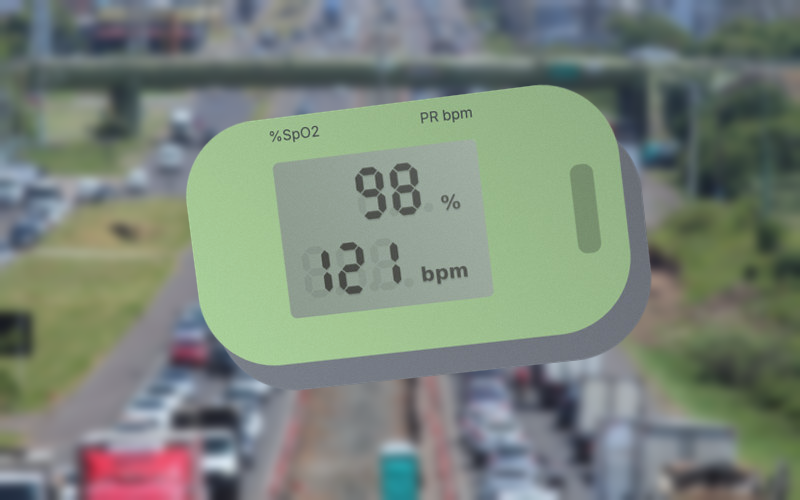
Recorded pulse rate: 121 (bpm)
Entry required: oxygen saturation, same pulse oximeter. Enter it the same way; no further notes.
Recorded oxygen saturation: 98 (%)
